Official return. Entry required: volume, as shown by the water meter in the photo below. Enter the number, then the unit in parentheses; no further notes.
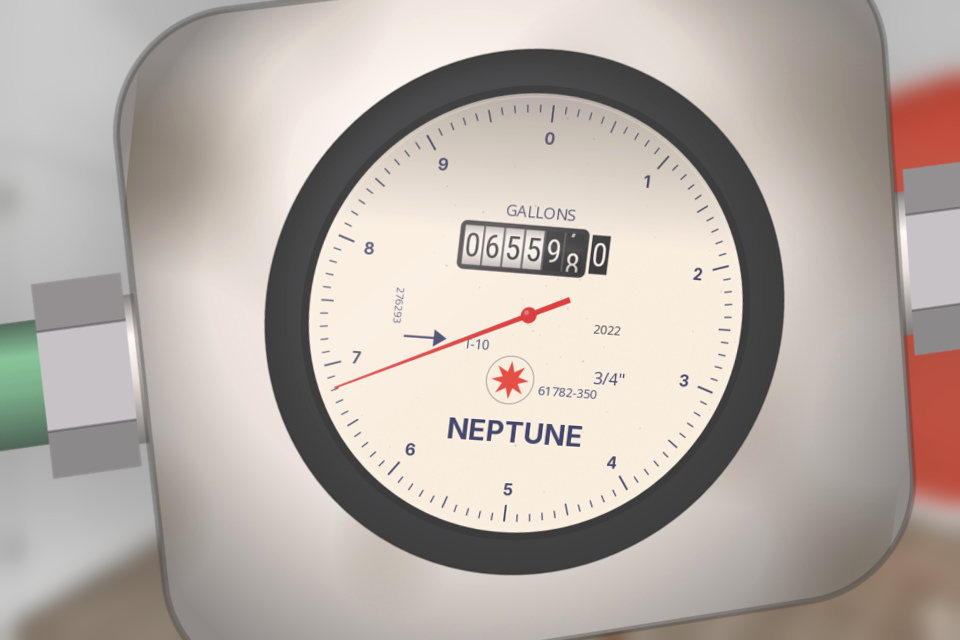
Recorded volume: 655976.8 (gal)
